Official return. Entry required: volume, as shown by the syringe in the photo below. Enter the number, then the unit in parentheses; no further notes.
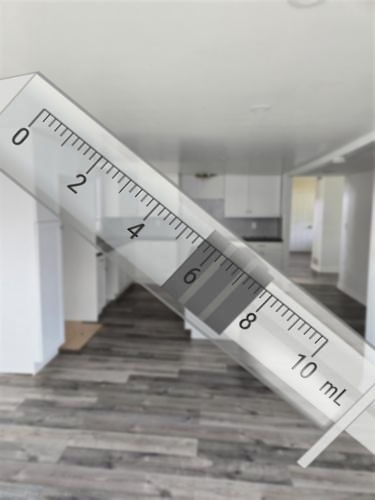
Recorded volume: 5.6 (mL)
